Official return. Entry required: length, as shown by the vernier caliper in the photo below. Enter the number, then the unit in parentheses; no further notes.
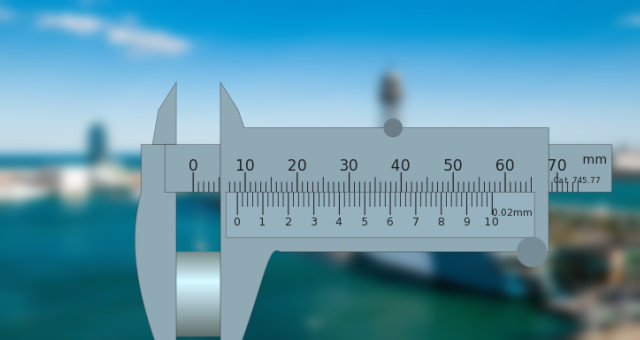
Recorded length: 8.5 (mm)
